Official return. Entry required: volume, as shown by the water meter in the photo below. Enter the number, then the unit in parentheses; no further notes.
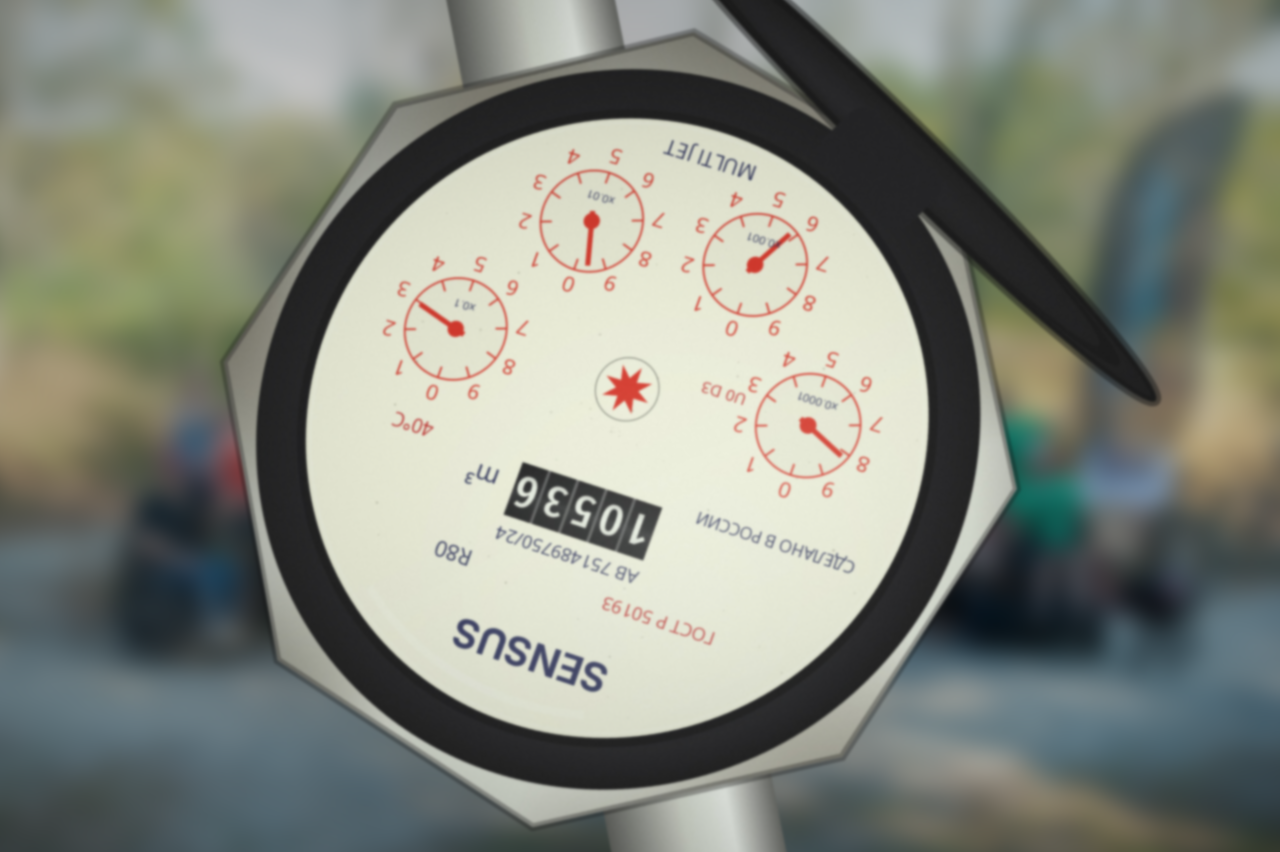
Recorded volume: 10536.2958 (m³)
